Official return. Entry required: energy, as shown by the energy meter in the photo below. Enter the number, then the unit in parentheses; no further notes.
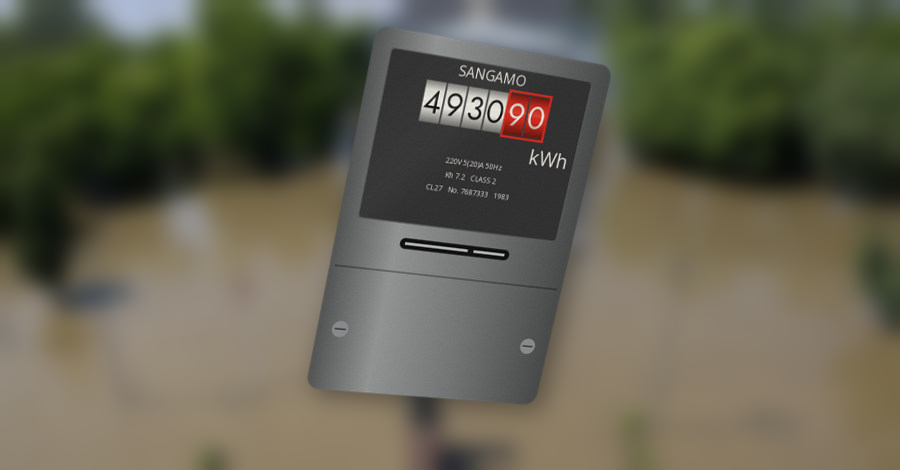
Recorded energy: 4930.90 (kWh)
